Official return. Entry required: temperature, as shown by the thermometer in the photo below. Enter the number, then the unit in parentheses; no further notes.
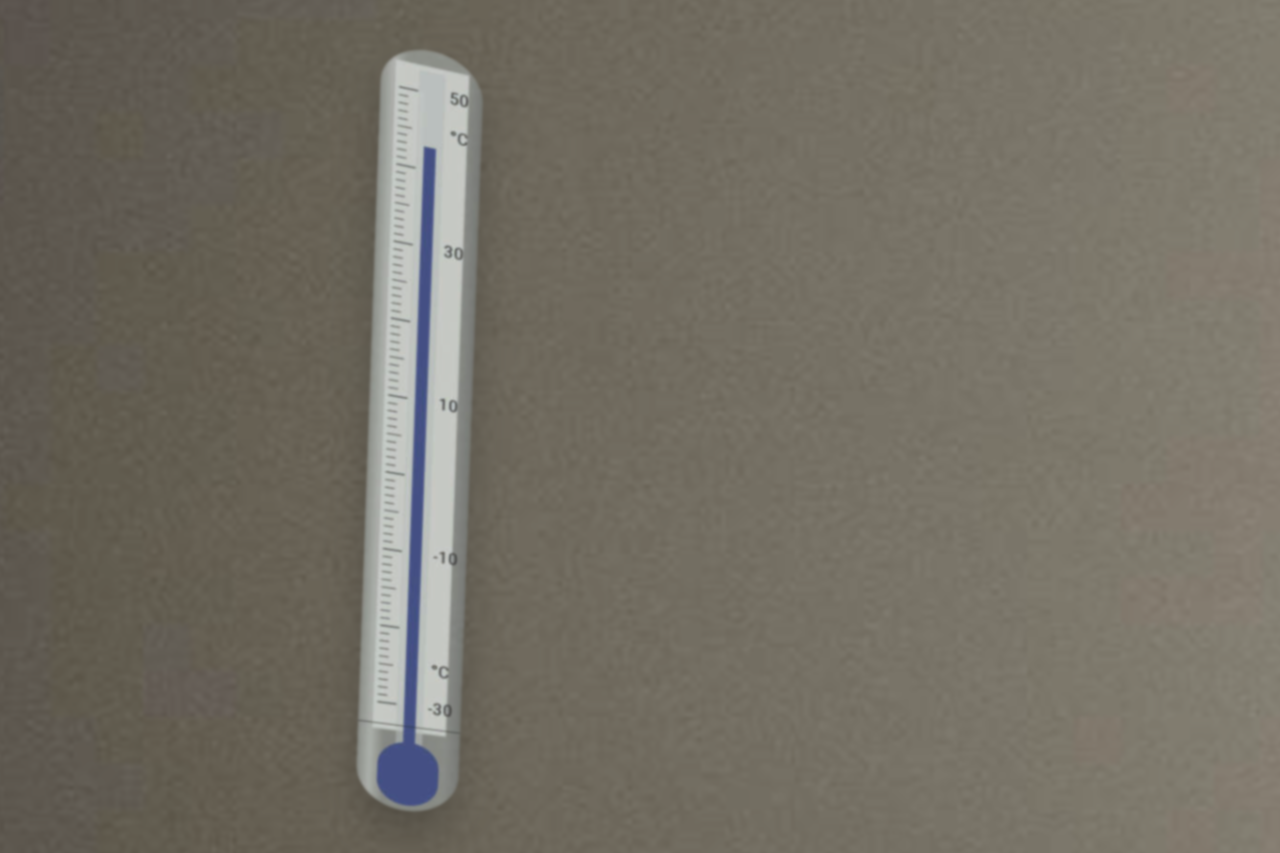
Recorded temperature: 43 (°C)
